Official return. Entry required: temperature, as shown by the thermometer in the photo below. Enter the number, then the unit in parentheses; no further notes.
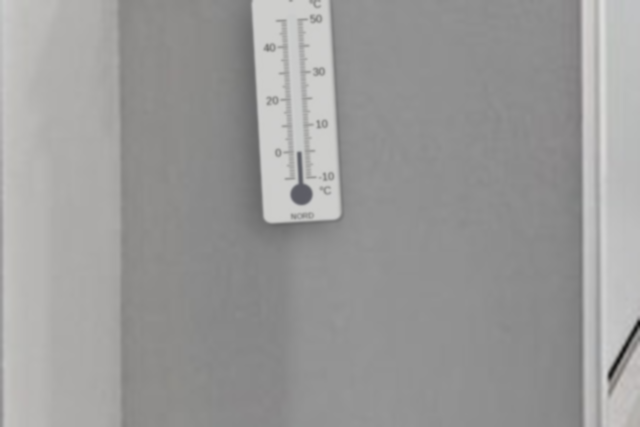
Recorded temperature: 0 (°C)
